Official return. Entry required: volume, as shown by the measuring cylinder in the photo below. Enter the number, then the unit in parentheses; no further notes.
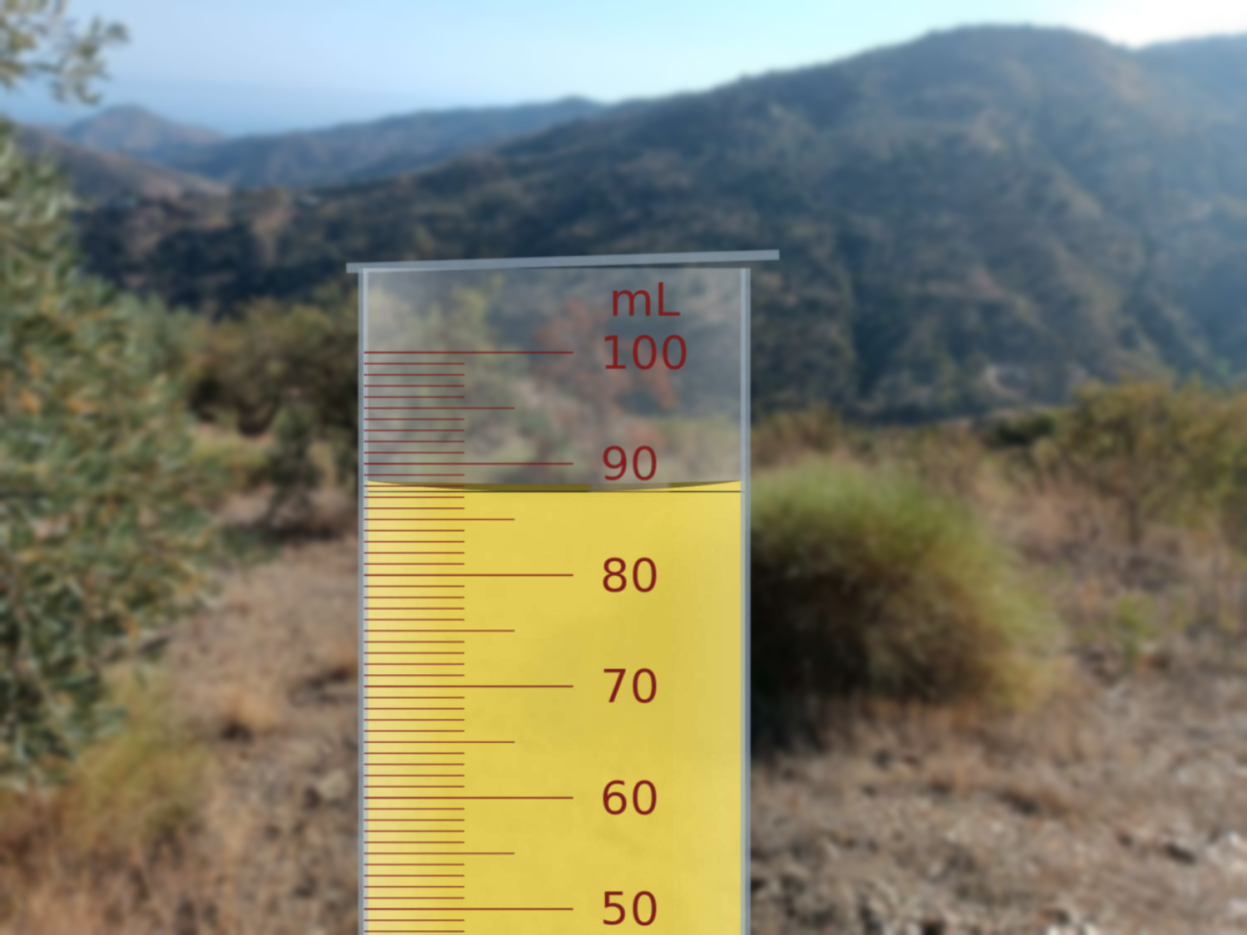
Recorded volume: 87.5 (mL)
